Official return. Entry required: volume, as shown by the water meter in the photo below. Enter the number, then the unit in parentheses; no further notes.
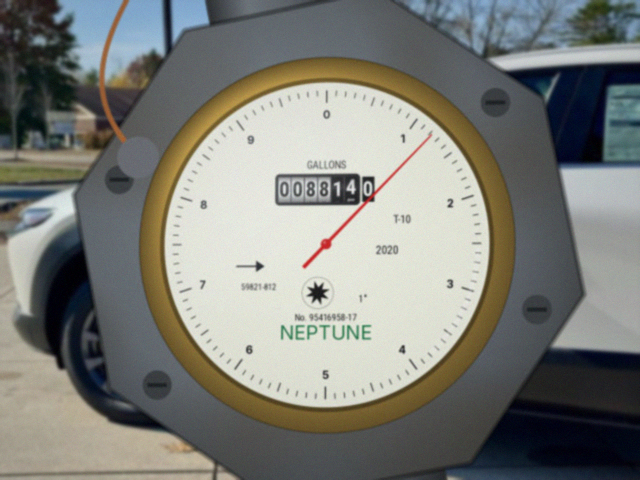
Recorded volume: 88141.2 (gal)
